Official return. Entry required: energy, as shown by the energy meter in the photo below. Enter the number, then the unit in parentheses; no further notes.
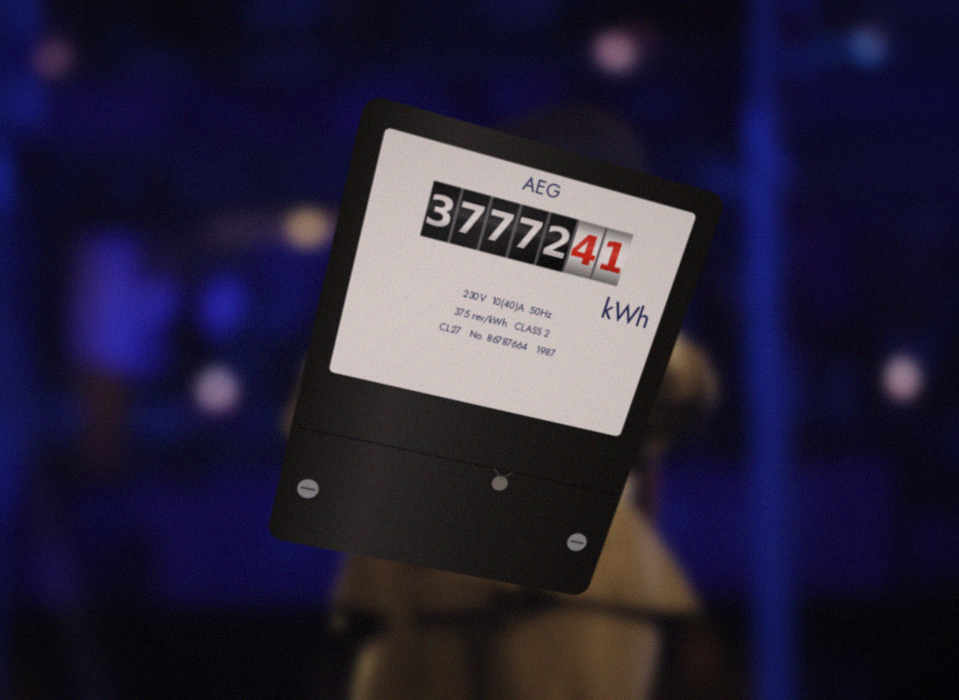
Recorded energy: 37772.41 (kWh)
